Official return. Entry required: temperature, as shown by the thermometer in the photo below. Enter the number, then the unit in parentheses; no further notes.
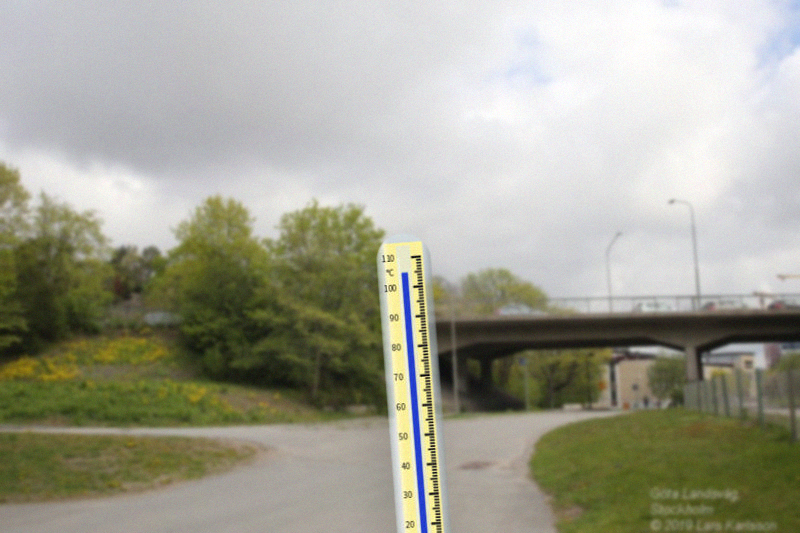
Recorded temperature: 105 (°C)
